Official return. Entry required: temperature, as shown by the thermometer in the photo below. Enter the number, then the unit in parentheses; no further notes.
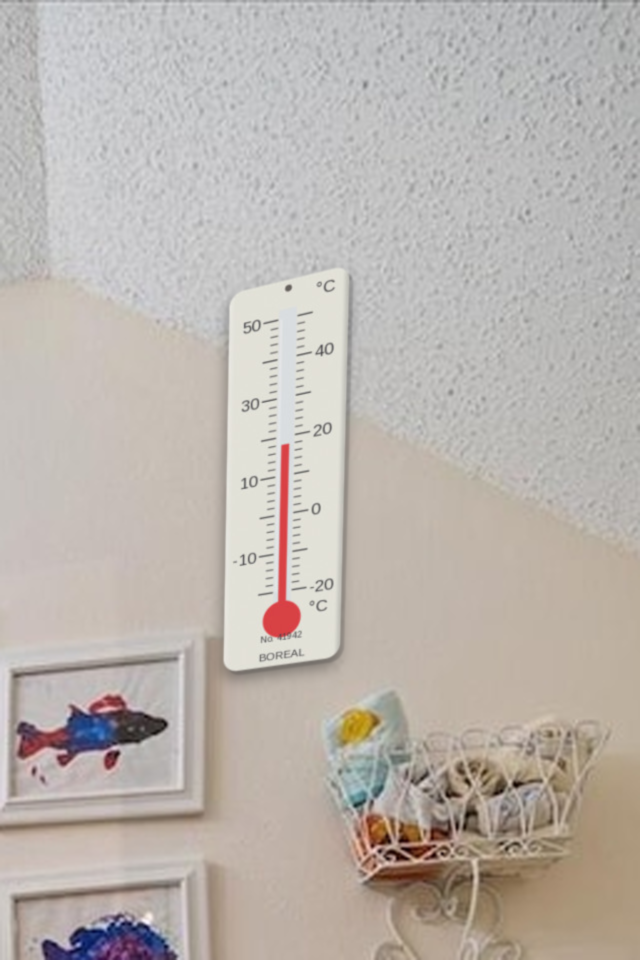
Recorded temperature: 18 (°C)
